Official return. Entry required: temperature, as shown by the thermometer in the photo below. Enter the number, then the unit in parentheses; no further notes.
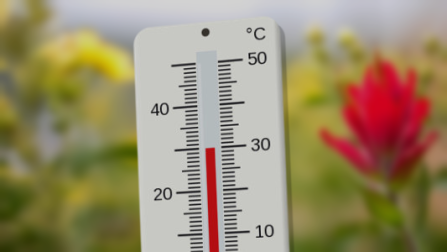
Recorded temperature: 30 (°C)
